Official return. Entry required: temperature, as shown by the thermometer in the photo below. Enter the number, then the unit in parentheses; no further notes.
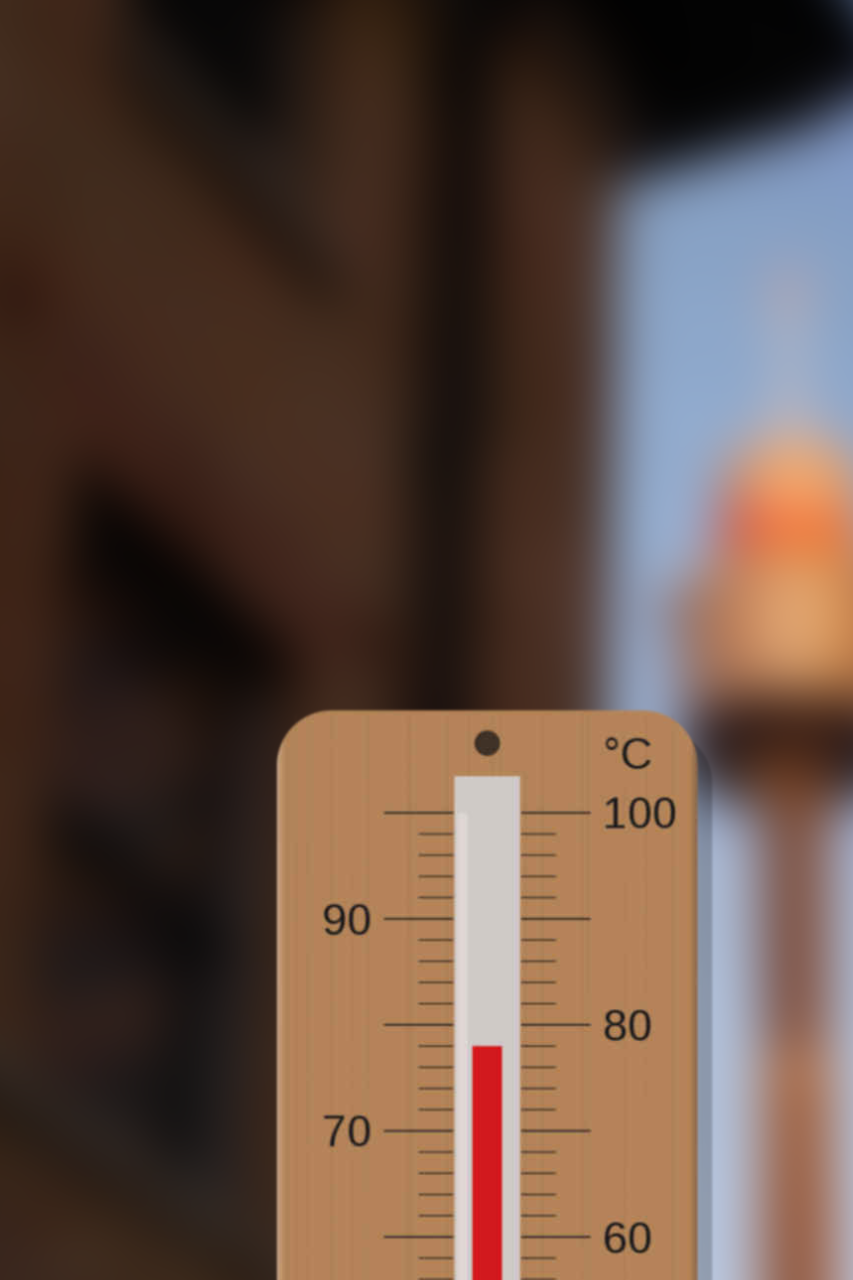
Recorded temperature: 78 (°C)
